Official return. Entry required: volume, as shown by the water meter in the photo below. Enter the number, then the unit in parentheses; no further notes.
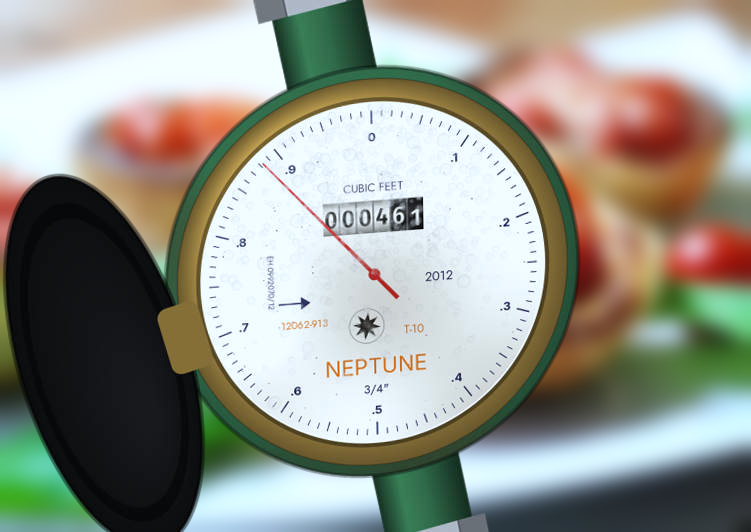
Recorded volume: 460.88 (ft³)
